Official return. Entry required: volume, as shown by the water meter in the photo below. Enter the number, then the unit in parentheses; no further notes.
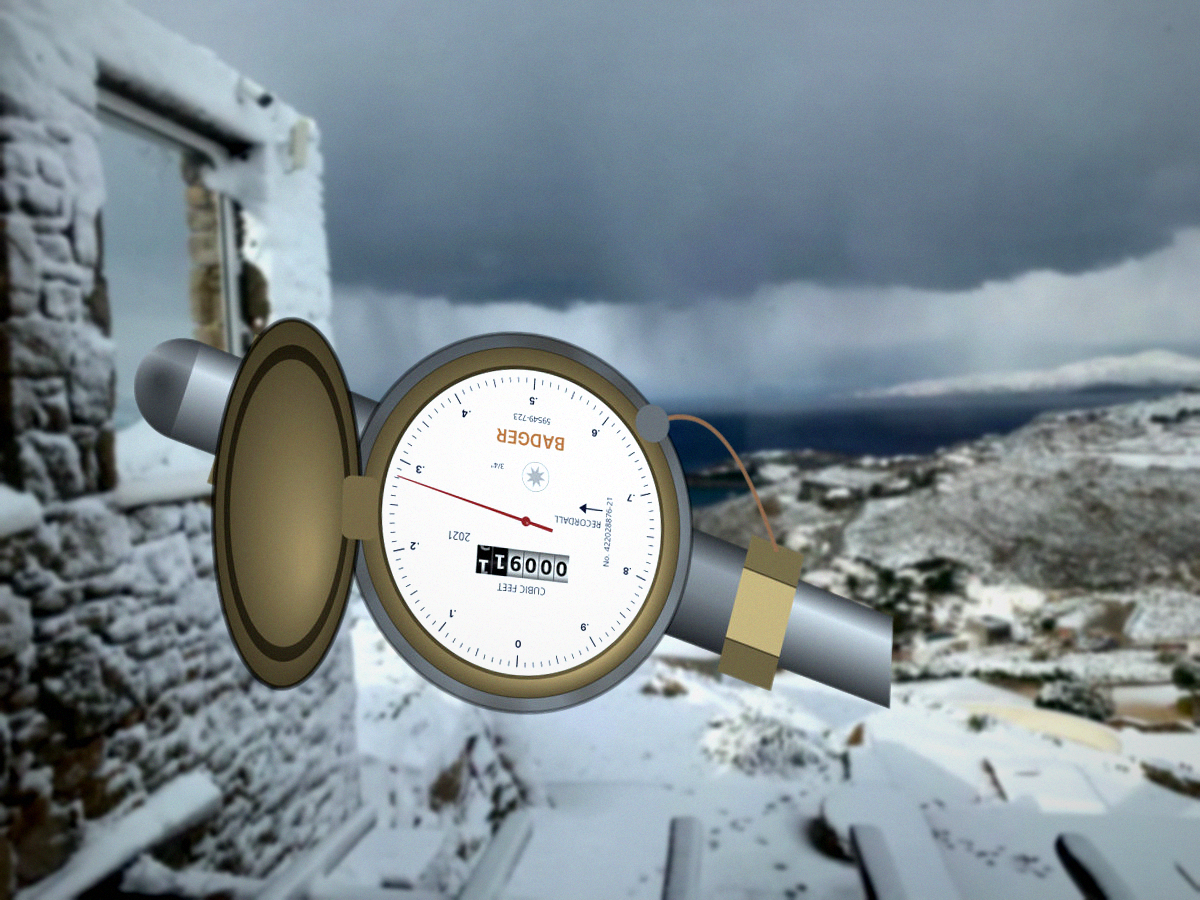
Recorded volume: 911.28 (ft³)
